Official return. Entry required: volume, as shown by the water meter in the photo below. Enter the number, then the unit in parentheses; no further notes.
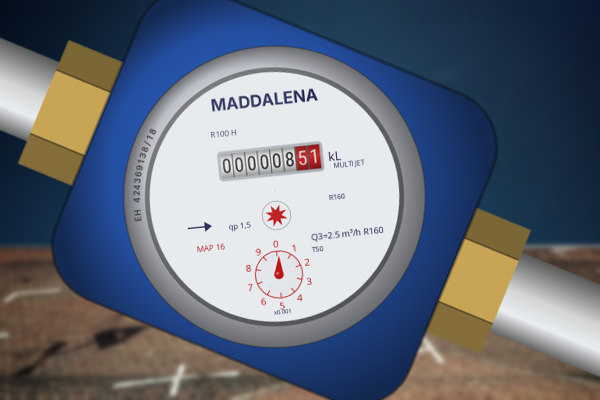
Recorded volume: 8.510 (kL)
